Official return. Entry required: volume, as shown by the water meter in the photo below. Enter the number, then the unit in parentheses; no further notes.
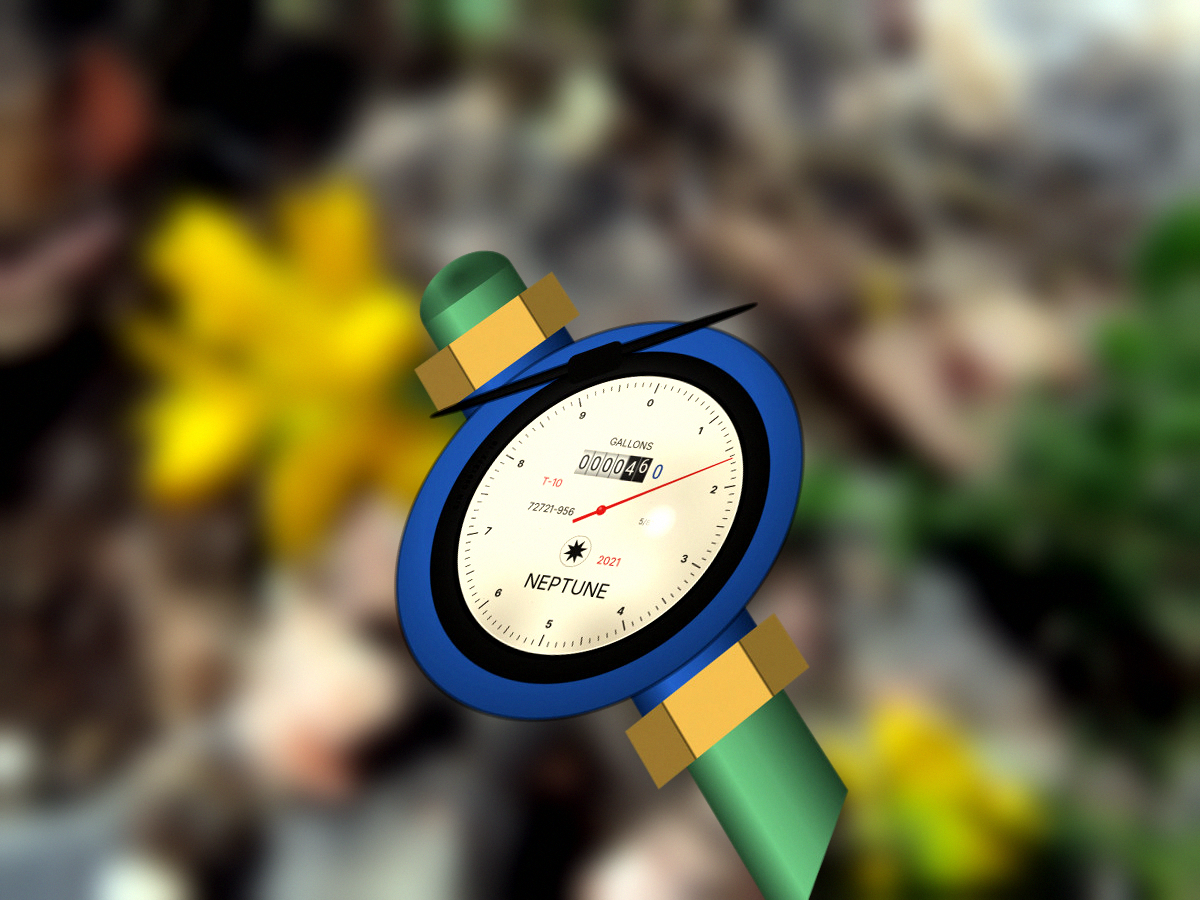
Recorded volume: 461.6 (gal)
